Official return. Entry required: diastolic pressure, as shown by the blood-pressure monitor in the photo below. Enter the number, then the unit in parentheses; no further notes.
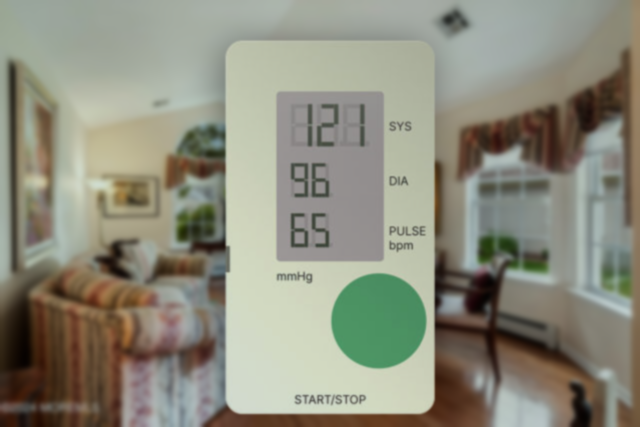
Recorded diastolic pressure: 96 (mmHg)
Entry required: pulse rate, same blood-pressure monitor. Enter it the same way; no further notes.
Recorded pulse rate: 65 (bpm)
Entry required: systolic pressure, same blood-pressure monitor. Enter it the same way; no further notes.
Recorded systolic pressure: 121 (mmHg)
